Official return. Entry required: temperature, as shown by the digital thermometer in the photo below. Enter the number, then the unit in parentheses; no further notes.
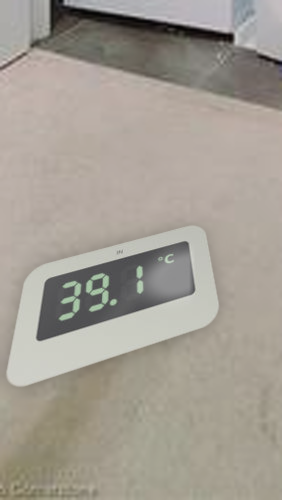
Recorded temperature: 39.1 (°C)
